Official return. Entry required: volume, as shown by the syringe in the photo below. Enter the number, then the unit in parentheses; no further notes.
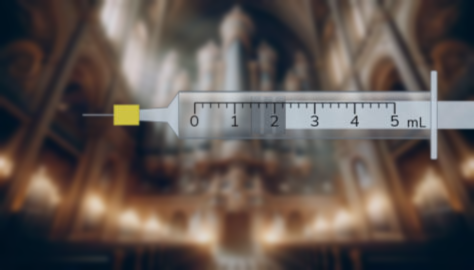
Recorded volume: 1.4 (mL)
